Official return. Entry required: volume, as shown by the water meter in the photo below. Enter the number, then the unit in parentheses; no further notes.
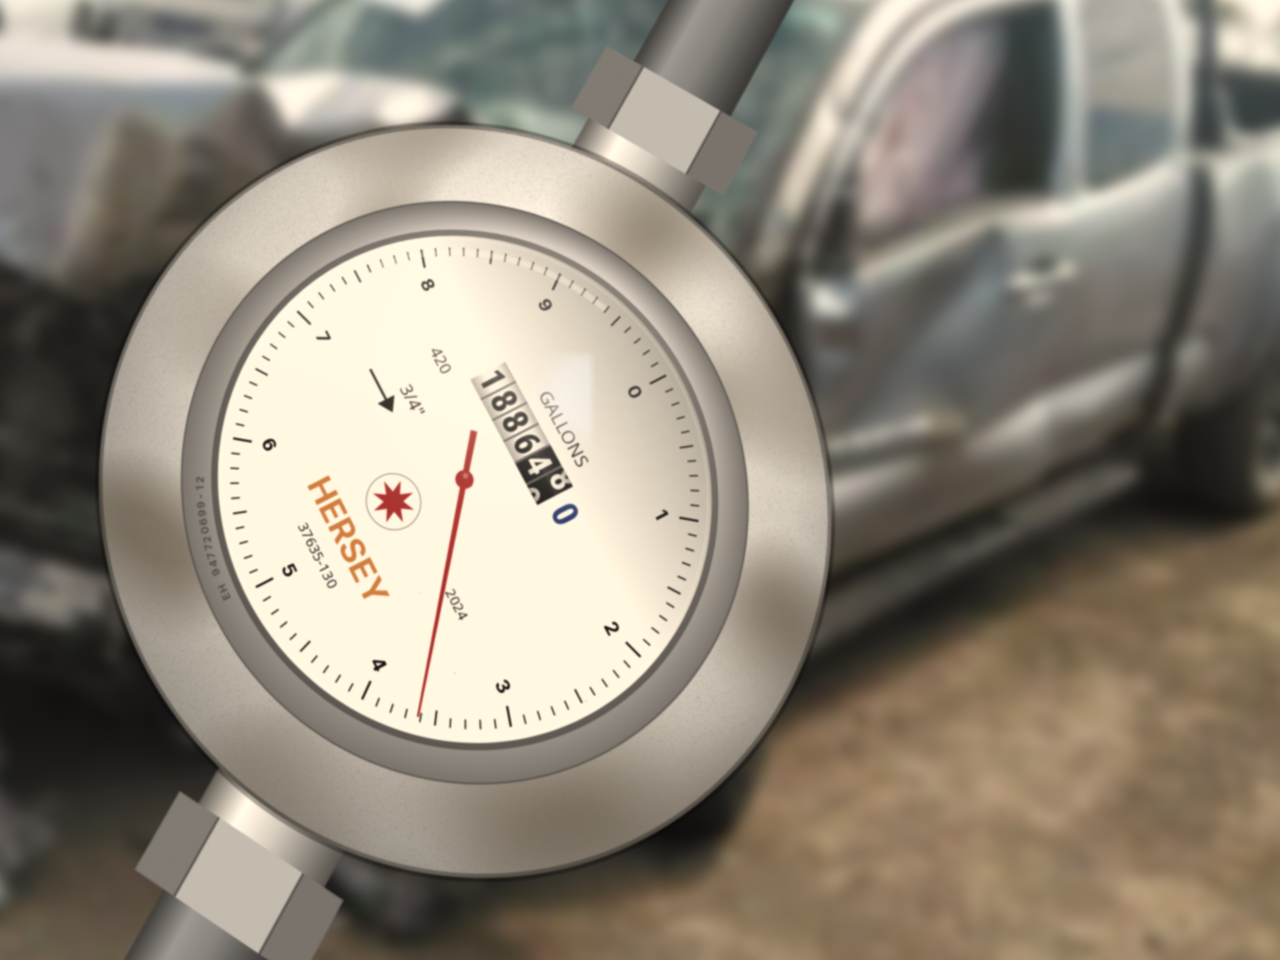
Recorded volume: 1886483.6 (gal)
